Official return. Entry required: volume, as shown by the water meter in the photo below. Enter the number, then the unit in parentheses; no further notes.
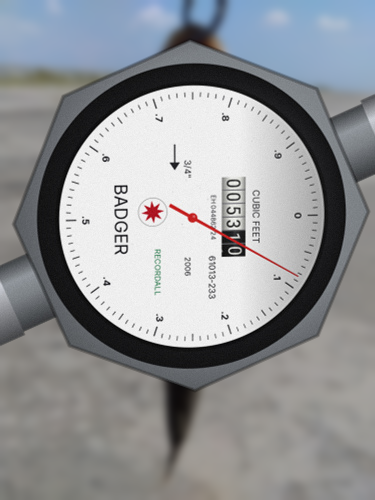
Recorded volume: 5310.08 (ft³)
